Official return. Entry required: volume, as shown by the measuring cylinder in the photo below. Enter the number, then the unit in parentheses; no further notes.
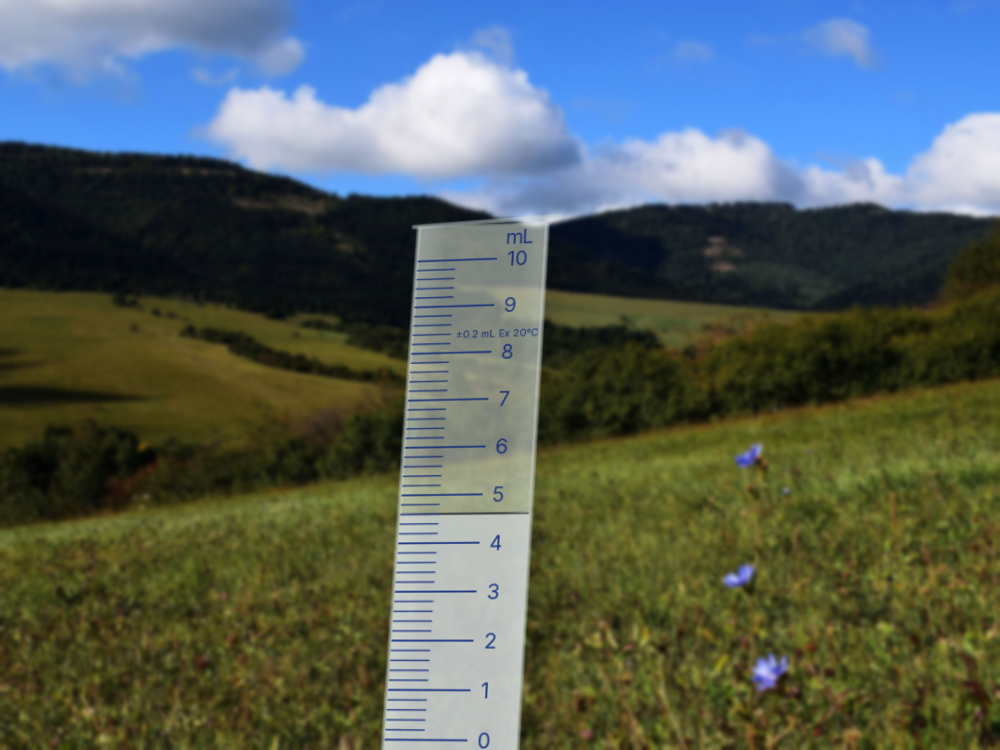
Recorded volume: 4.6 (mL)
